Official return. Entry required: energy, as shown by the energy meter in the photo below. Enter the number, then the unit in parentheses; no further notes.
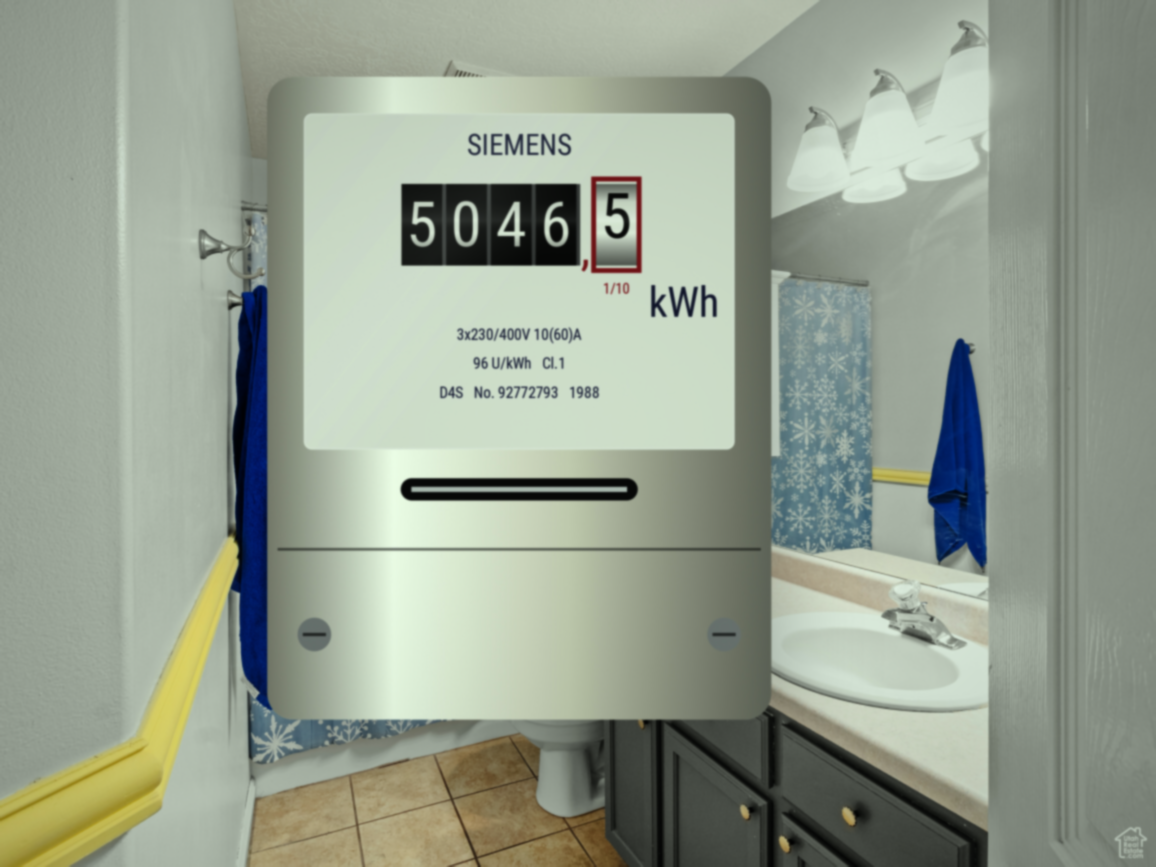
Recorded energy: 5046.5 (kWh)
